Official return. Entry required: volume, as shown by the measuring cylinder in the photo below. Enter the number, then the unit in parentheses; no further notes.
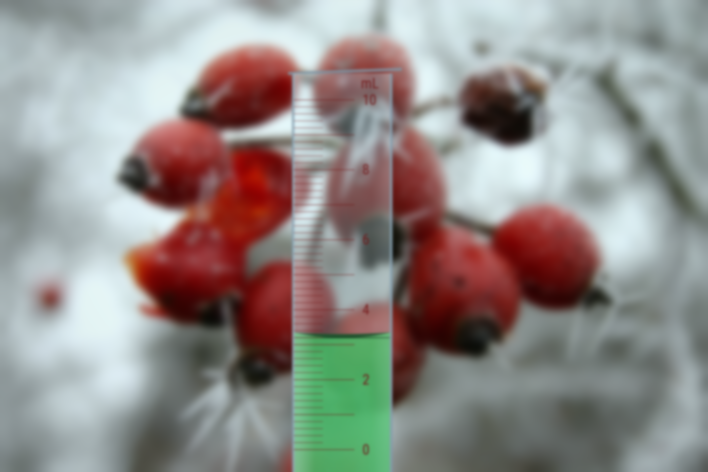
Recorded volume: 3.2 (mL)
